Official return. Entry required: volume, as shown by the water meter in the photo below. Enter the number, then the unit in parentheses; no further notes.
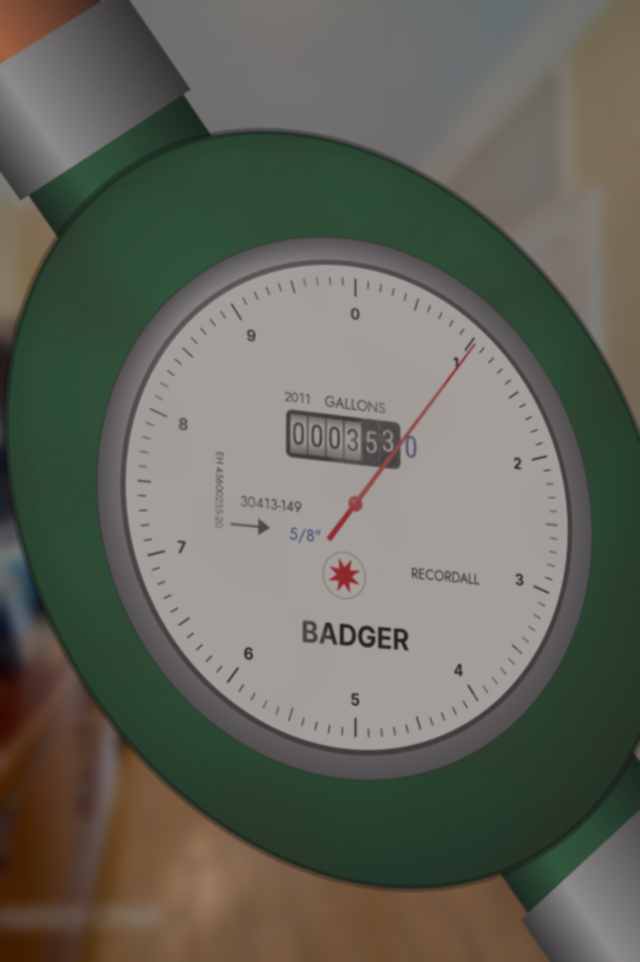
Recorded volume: 3531.0 (gal)
